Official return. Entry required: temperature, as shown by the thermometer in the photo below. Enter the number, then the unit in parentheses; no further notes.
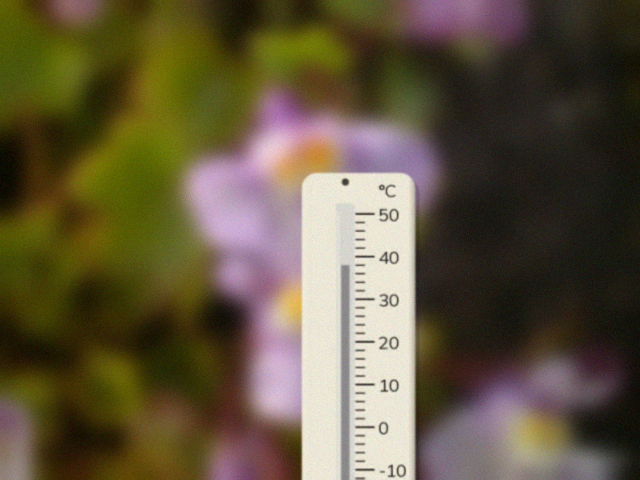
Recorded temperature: 38 (°C)
